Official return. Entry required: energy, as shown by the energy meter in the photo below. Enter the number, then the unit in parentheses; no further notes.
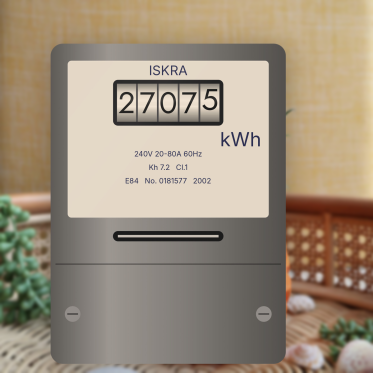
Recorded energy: 27075 (kWh)
